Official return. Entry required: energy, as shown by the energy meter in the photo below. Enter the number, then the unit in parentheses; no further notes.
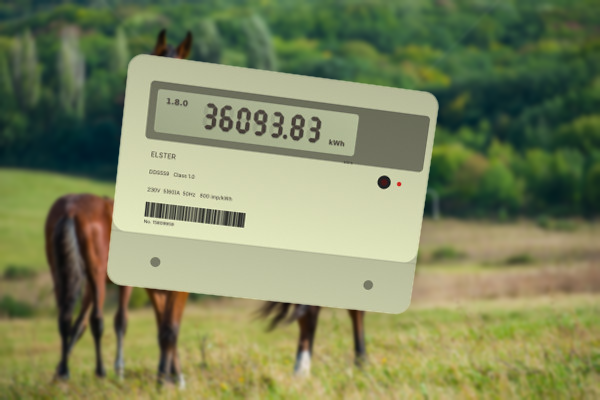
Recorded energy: 36093.83 (kWh)
